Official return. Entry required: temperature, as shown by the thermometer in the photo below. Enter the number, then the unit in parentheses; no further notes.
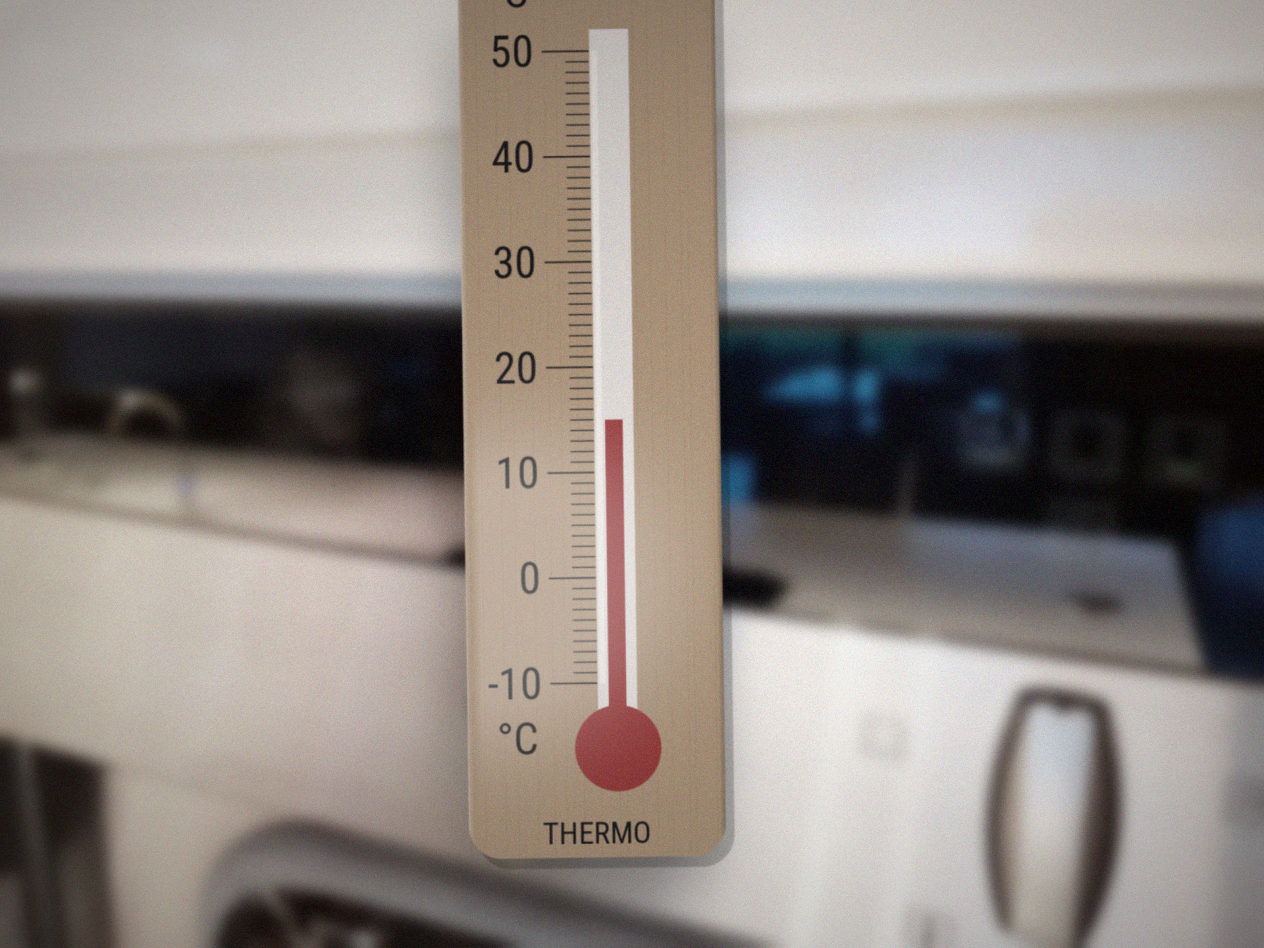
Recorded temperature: 15 (°C)
